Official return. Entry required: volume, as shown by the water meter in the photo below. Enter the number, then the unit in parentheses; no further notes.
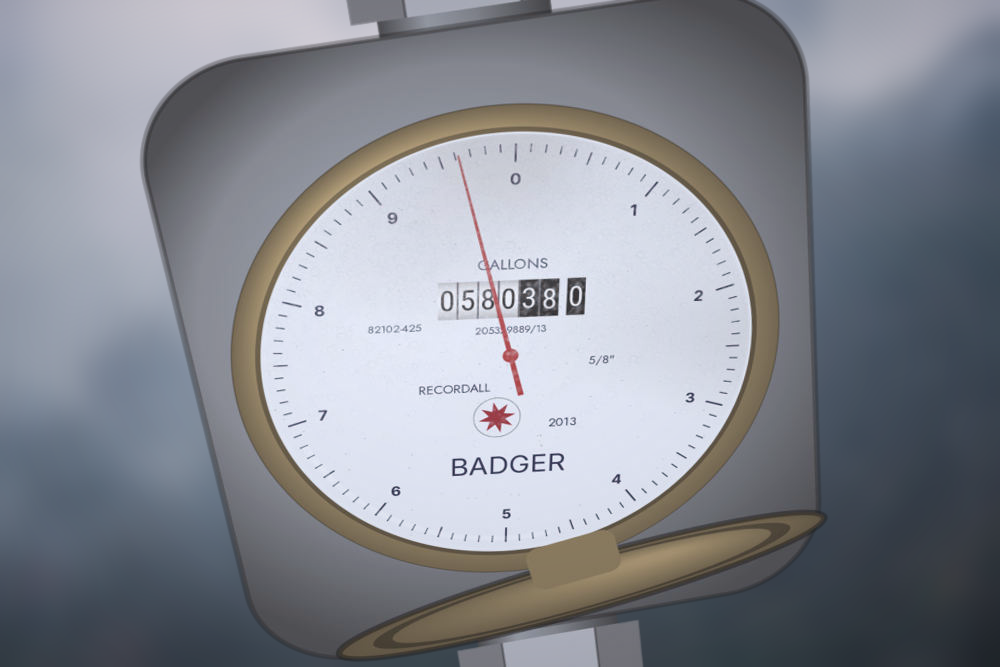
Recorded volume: 580379.6 (gal)
